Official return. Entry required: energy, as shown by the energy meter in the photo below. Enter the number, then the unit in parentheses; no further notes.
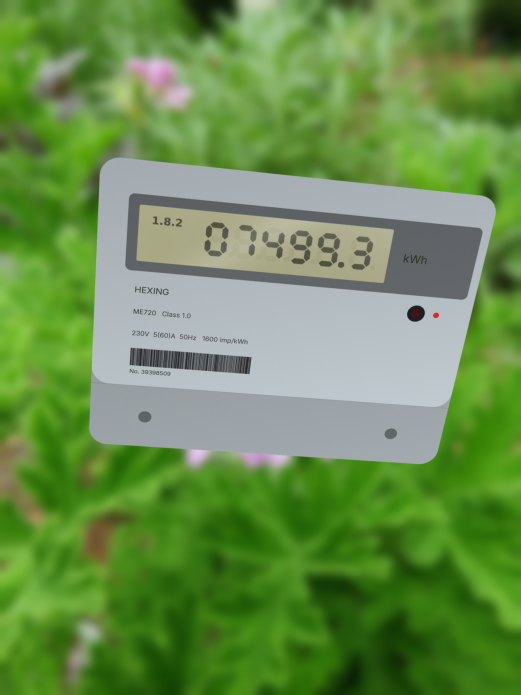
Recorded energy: 7499.3 (kWh)
